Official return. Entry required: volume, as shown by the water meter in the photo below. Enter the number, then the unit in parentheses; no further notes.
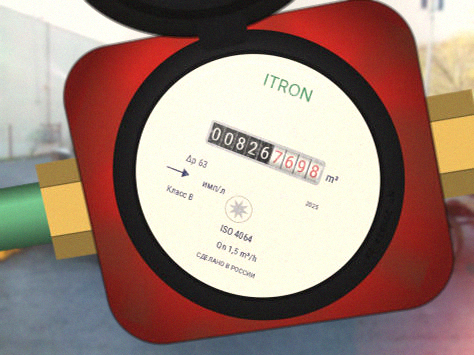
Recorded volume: 826.7698 (m³)
